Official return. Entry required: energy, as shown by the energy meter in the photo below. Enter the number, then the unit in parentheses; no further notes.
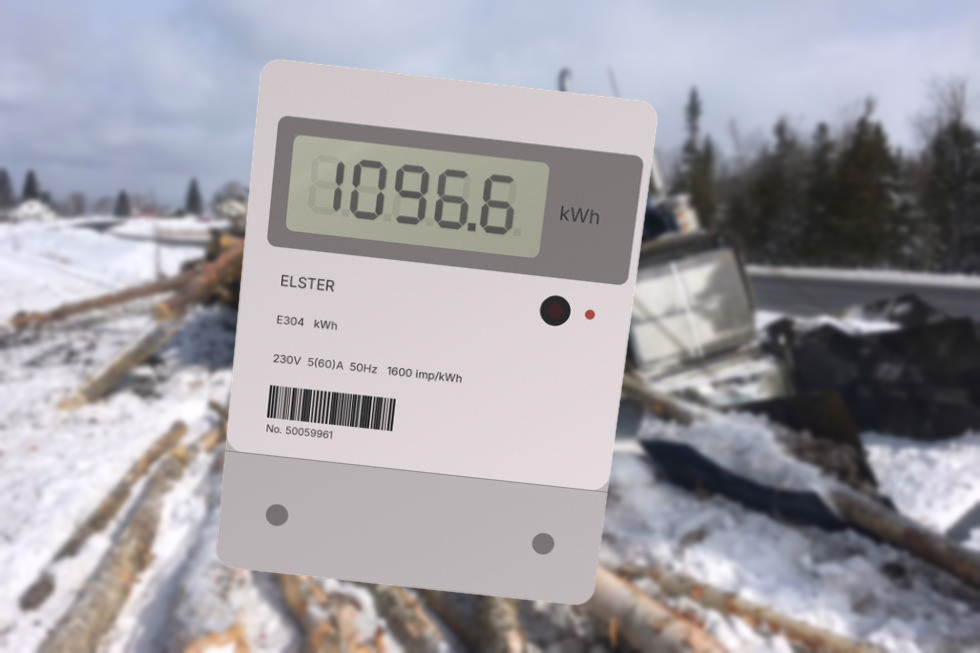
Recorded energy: 1096.6 (kWh)
